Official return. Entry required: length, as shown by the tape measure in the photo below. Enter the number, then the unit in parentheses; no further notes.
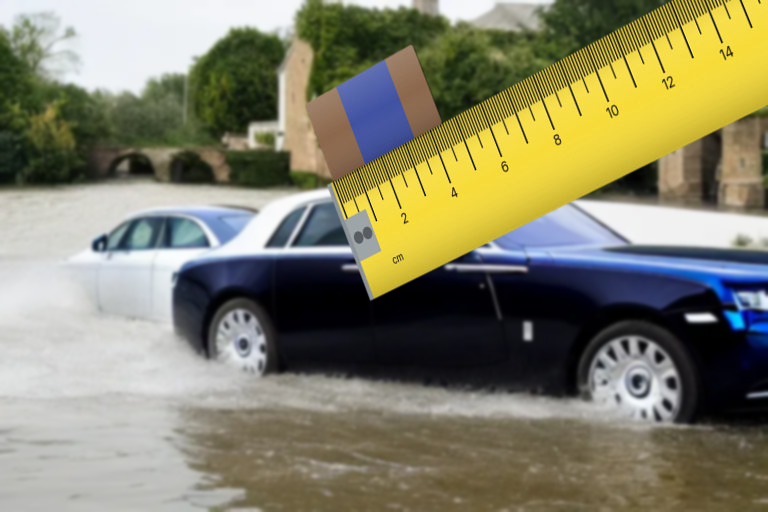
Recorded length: 4.5 (cm)
